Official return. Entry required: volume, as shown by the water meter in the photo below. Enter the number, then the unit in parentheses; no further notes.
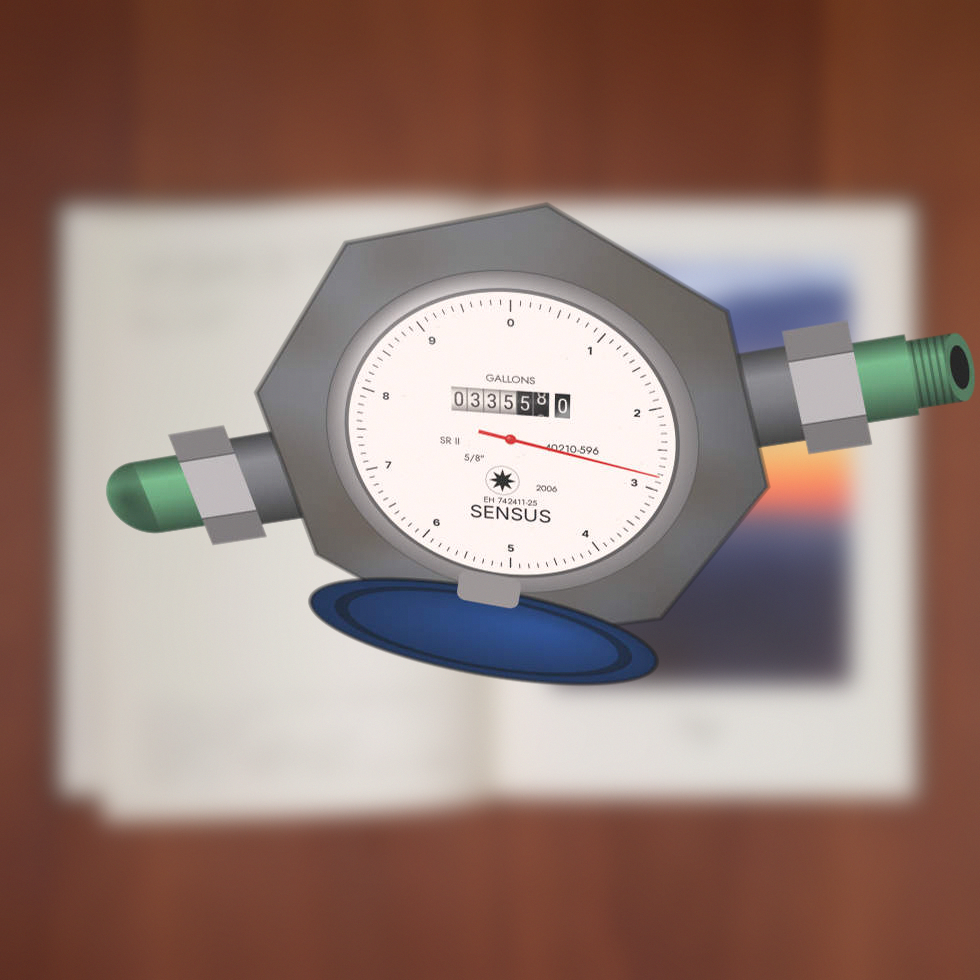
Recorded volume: 335582.8 (gal)
